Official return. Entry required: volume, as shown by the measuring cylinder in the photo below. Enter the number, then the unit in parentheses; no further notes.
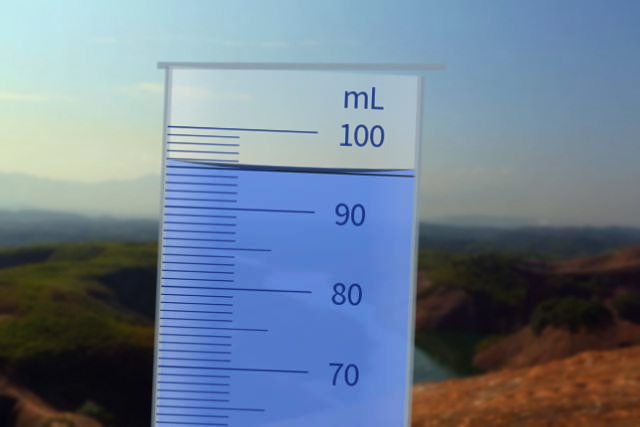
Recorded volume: 95 (mL)
